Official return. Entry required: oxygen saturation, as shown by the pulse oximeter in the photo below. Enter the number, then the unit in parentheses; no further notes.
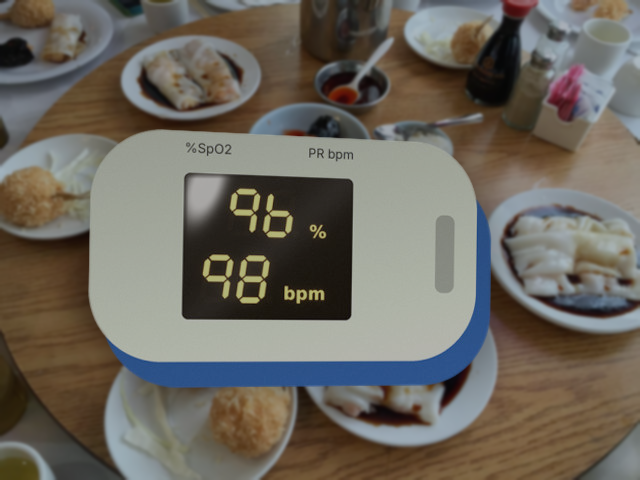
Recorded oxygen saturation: 96 (%)
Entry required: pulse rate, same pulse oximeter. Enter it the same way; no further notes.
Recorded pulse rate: 98 (bpm)
